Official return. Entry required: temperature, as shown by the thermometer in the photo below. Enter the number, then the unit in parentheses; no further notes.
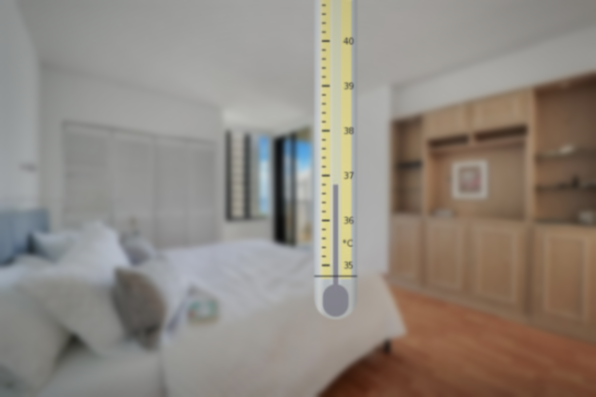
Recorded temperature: 36.8 (°C)
